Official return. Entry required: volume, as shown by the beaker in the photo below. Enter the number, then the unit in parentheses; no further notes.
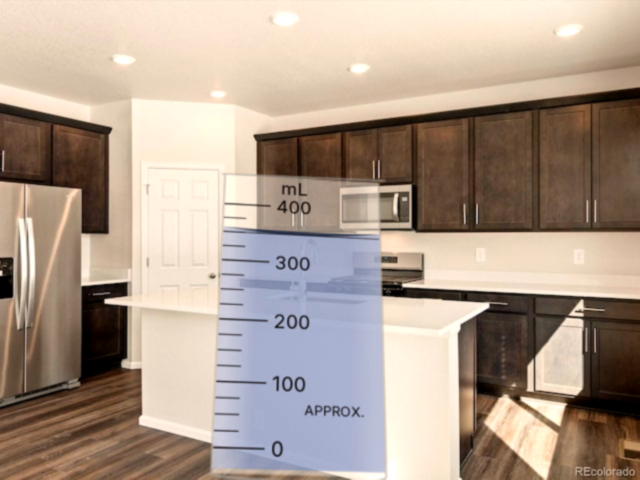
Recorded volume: 350 (mL)
